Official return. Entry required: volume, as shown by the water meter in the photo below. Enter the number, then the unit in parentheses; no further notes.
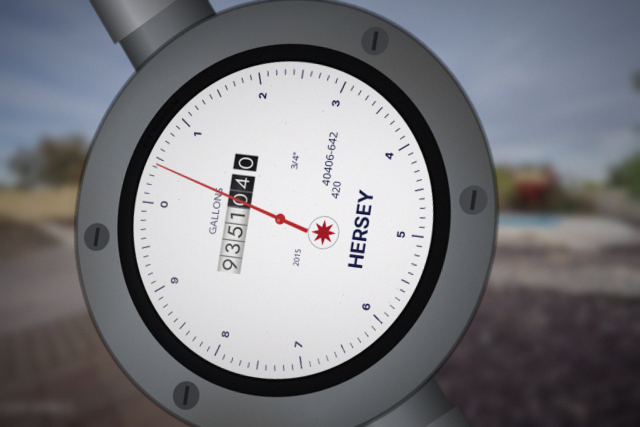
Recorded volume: 9351040.4 (gal)
